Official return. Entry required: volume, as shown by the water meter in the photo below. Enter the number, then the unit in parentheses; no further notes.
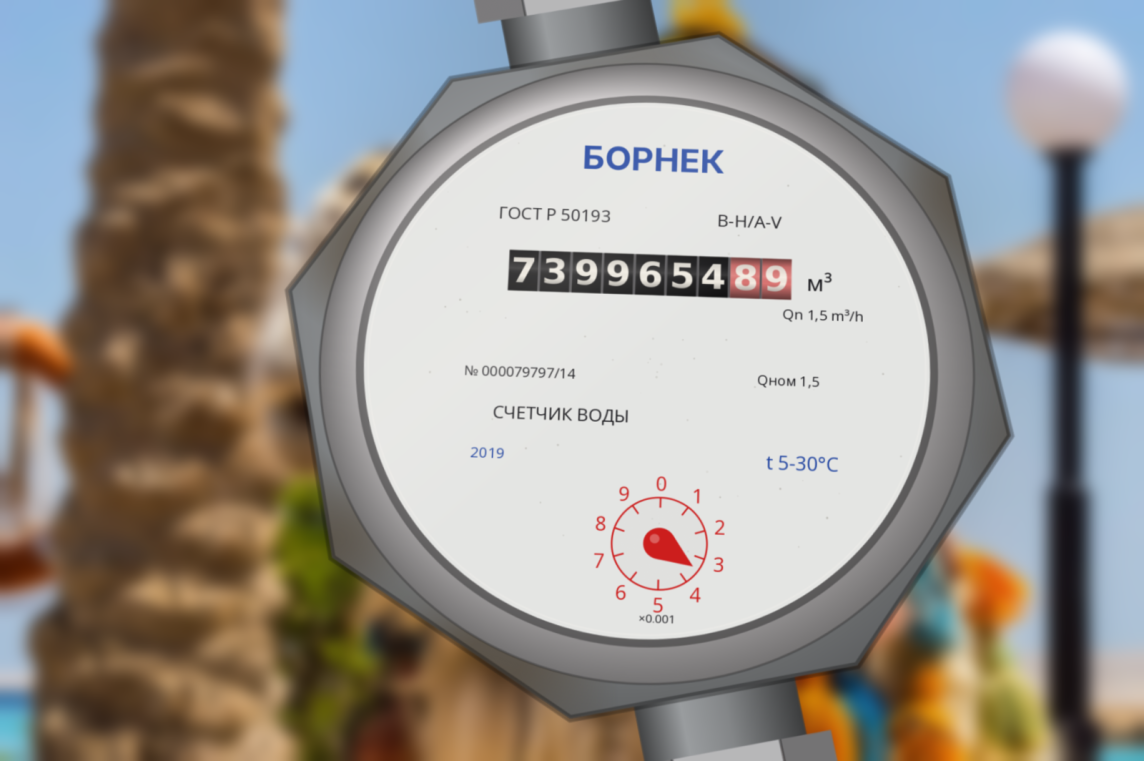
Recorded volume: 7399654.893 (m³)
